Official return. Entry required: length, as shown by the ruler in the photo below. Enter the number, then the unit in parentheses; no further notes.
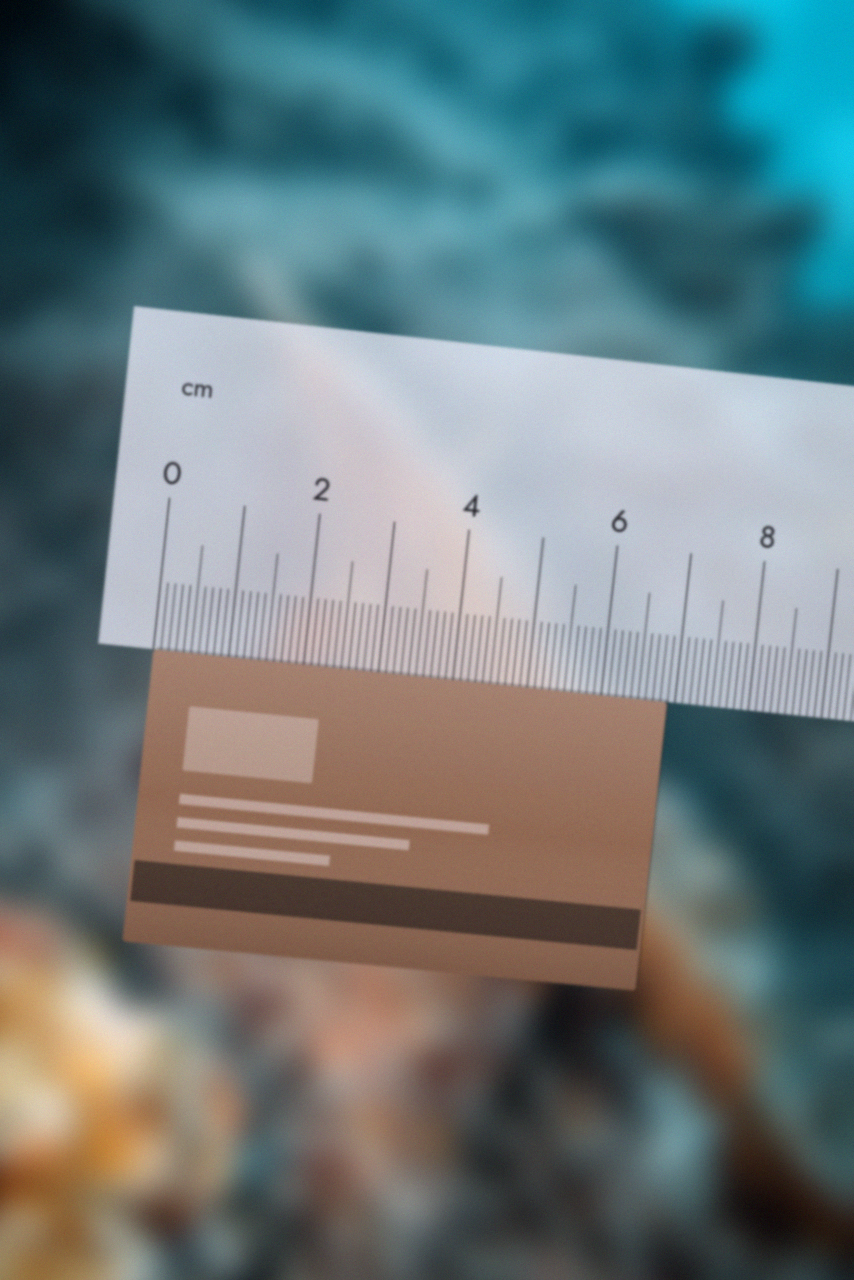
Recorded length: 6.9 (cm)
